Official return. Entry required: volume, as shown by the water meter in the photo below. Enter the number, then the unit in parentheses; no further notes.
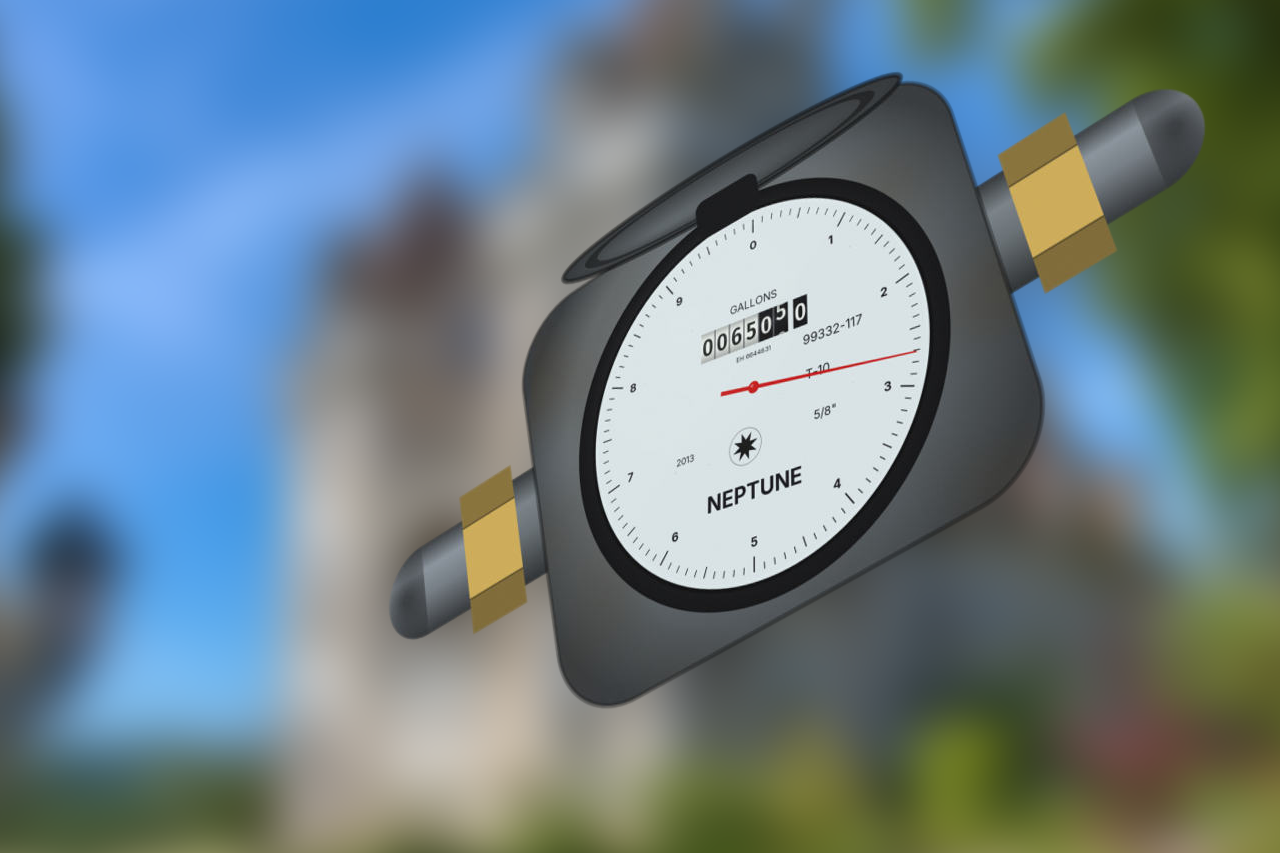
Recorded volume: 65052.7 (gal)
